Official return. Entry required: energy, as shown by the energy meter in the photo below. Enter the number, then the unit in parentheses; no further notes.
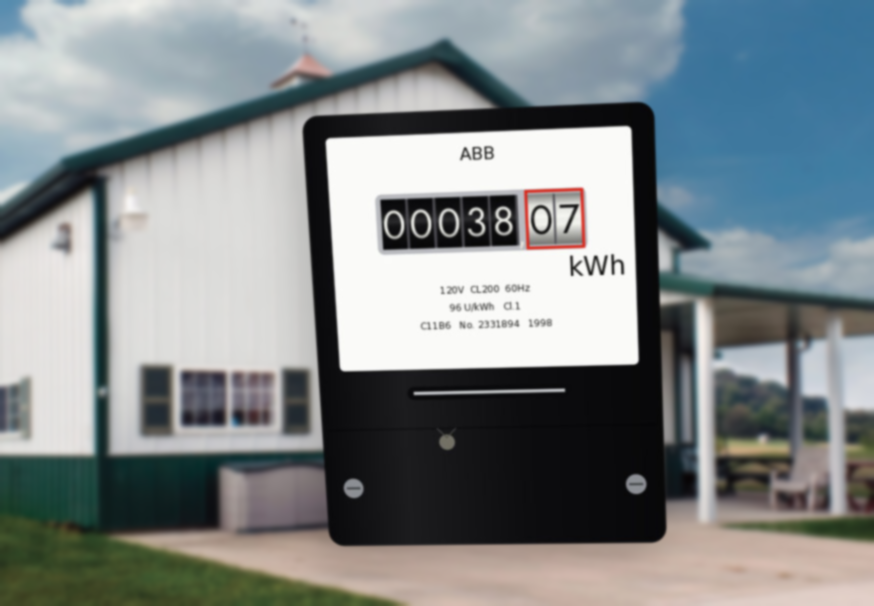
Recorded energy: 38.07 (kWh)
